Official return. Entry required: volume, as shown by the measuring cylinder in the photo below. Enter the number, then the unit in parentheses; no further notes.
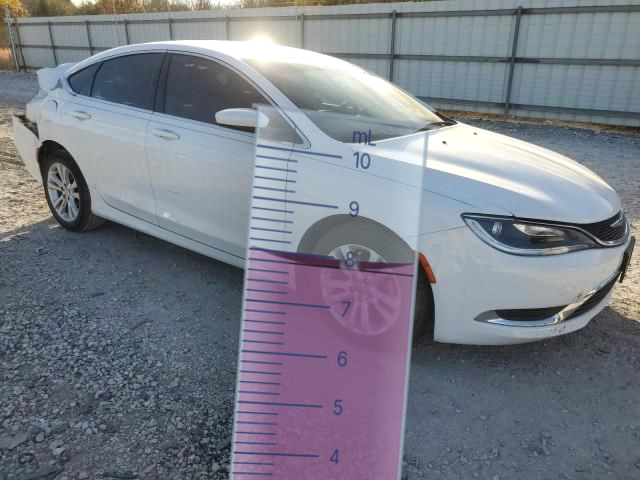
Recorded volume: 7.8 (mL)
